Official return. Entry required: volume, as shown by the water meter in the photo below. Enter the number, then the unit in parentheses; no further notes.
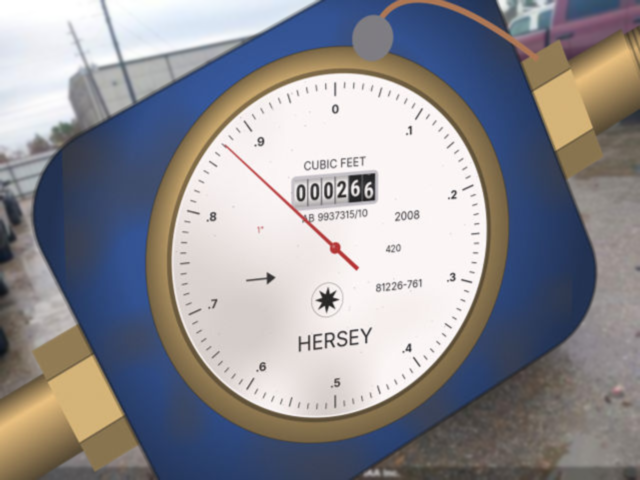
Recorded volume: 265.87 (ft³)
